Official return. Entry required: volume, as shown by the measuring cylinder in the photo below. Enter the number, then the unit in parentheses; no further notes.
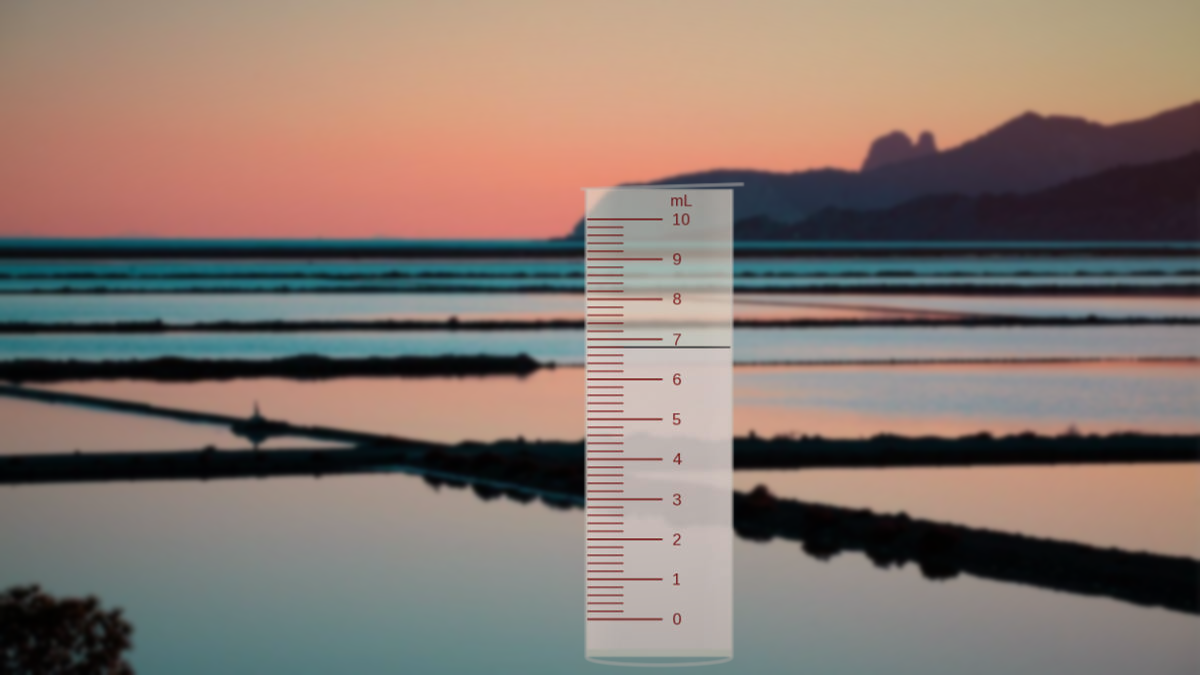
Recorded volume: 6.8 (mL)
